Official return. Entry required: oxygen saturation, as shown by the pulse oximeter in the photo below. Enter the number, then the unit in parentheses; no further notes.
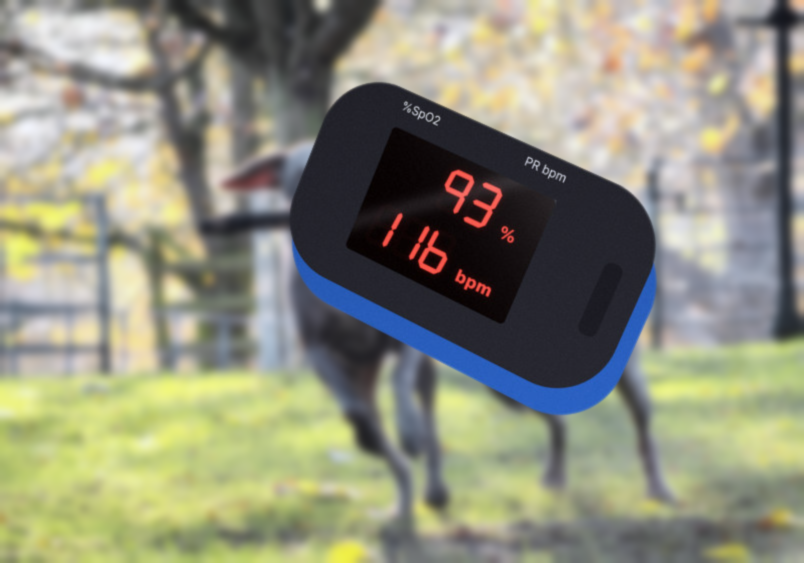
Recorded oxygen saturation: 93 (%)
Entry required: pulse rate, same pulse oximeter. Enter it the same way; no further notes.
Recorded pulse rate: 116 (bpm)
